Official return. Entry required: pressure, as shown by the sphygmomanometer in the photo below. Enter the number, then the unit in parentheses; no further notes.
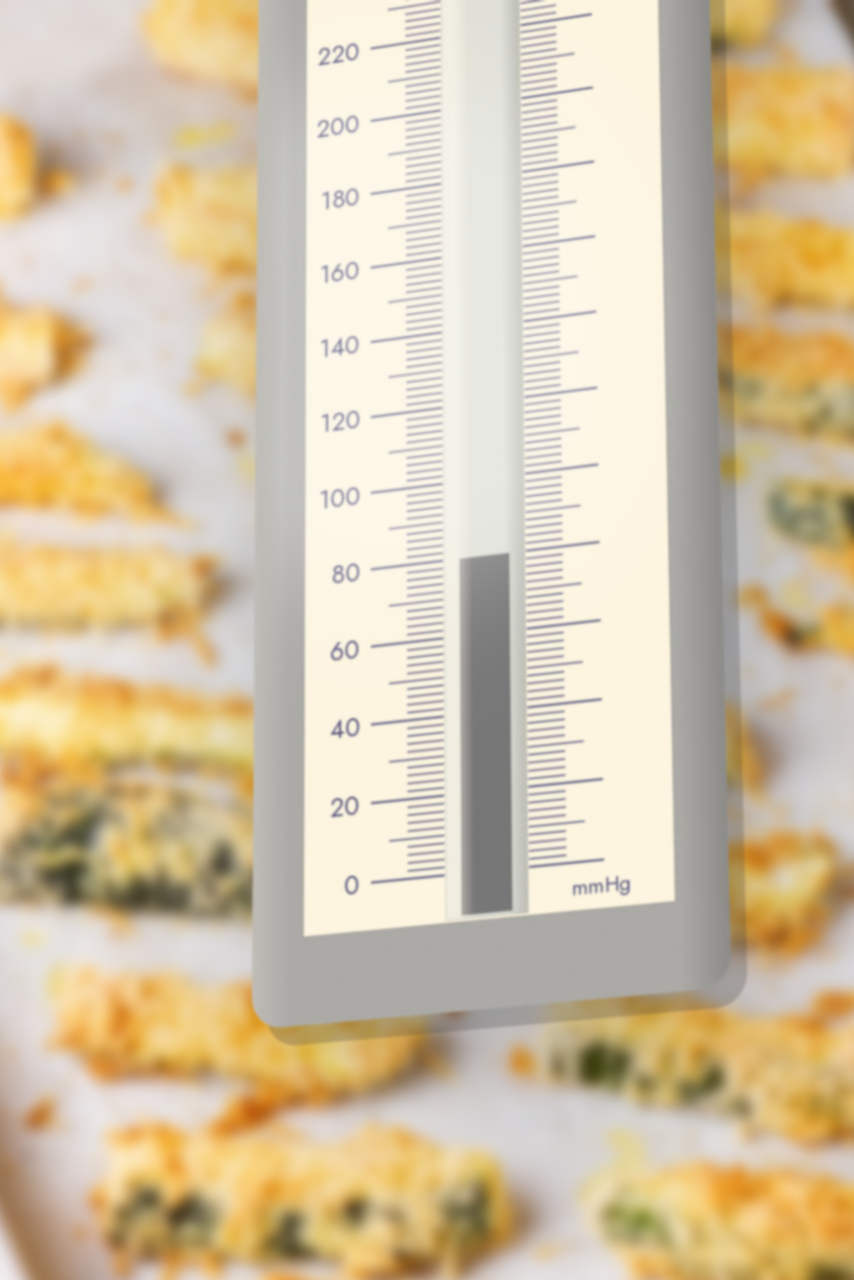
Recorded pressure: 80 (mmHg)
